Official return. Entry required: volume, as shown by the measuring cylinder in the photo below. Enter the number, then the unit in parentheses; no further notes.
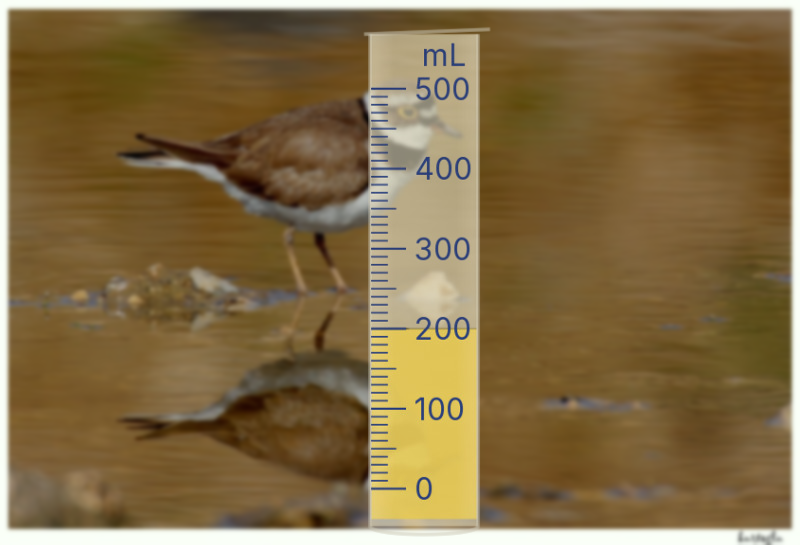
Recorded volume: 200 (mL)
